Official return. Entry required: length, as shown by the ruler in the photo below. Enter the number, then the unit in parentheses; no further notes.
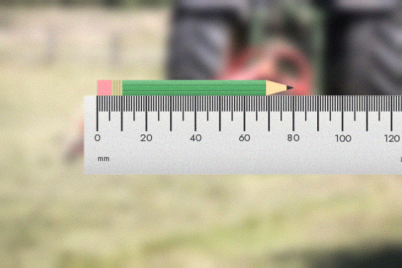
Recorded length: 80 (mm)
